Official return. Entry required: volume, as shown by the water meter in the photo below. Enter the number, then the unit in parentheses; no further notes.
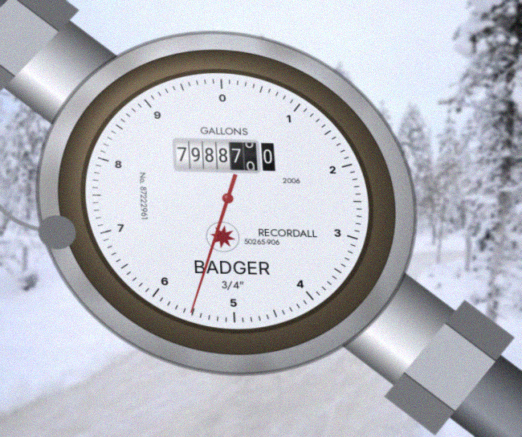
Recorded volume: 7988785.5 (gal)
